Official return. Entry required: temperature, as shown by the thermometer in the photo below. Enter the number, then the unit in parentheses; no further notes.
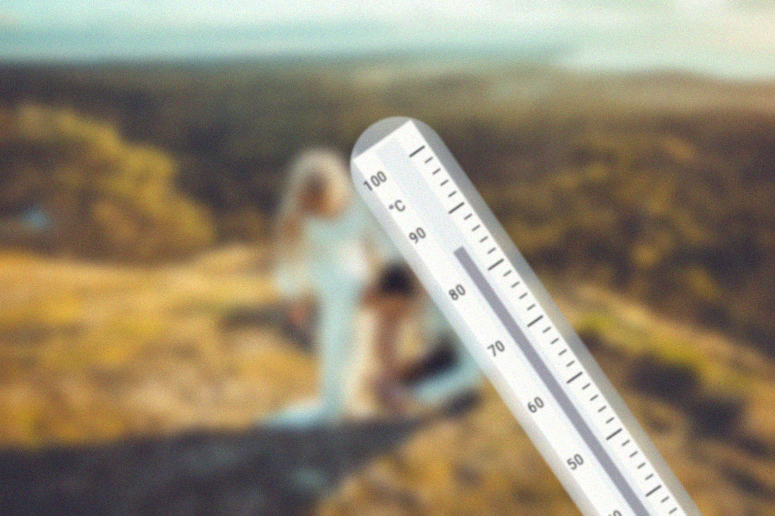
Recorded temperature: 85 (°C)
